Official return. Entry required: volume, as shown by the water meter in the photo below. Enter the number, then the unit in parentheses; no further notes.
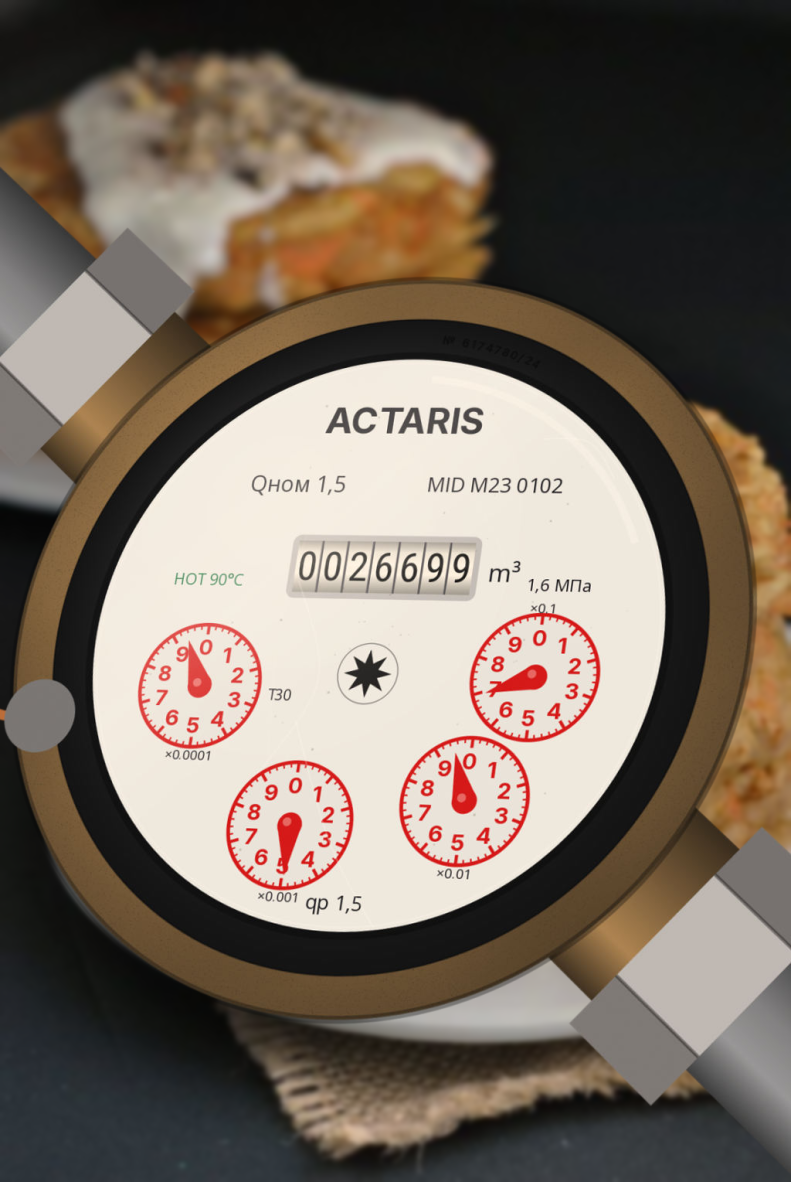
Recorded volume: 26699.6949 (m³)
